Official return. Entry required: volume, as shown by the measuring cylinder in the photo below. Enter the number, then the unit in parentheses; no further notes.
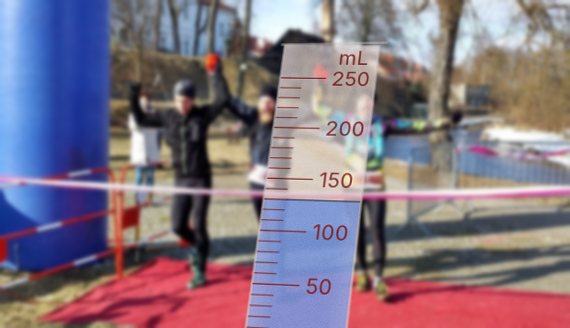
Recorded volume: 130 (mL)
